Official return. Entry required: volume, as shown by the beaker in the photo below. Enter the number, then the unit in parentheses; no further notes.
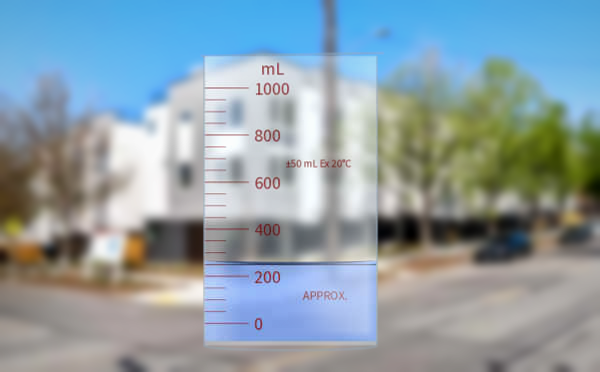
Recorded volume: 250 (mL)
